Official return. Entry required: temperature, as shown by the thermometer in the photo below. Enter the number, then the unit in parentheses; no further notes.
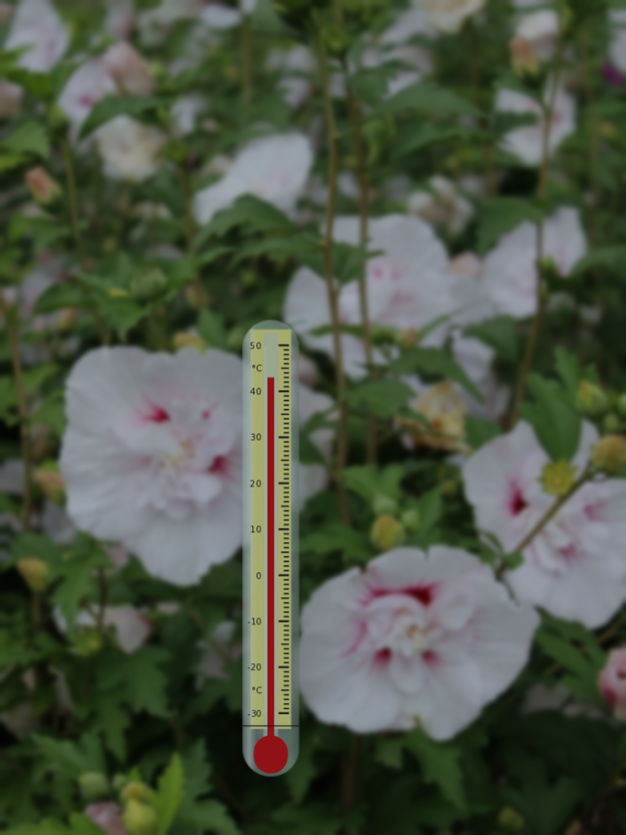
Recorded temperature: 43 (°C)
